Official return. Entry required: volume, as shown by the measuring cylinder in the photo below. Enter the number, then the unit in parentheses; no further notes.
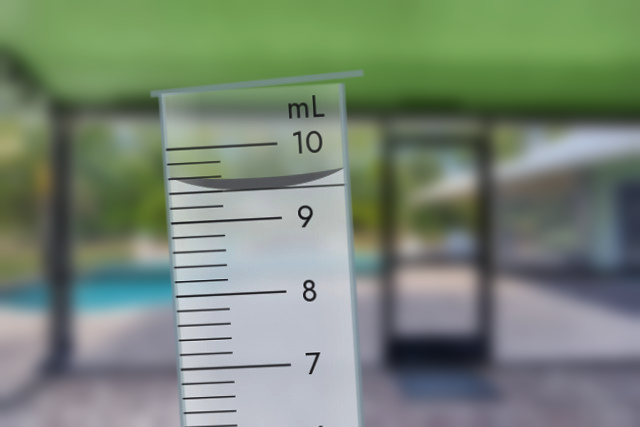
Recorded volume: 9.4 (mL)
